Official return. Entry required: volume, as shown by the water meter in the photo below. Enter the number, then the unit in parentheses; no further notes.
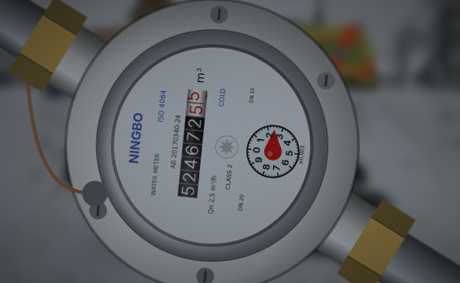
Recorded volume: 524672.552 (m³)
